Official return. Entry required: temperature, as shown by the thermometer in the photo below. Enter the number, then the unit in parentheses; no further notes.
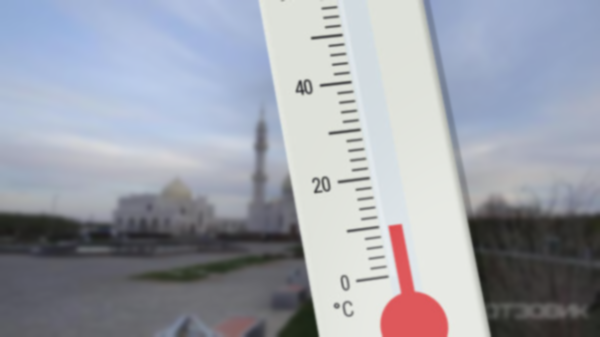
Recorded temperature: 10 (°C)
